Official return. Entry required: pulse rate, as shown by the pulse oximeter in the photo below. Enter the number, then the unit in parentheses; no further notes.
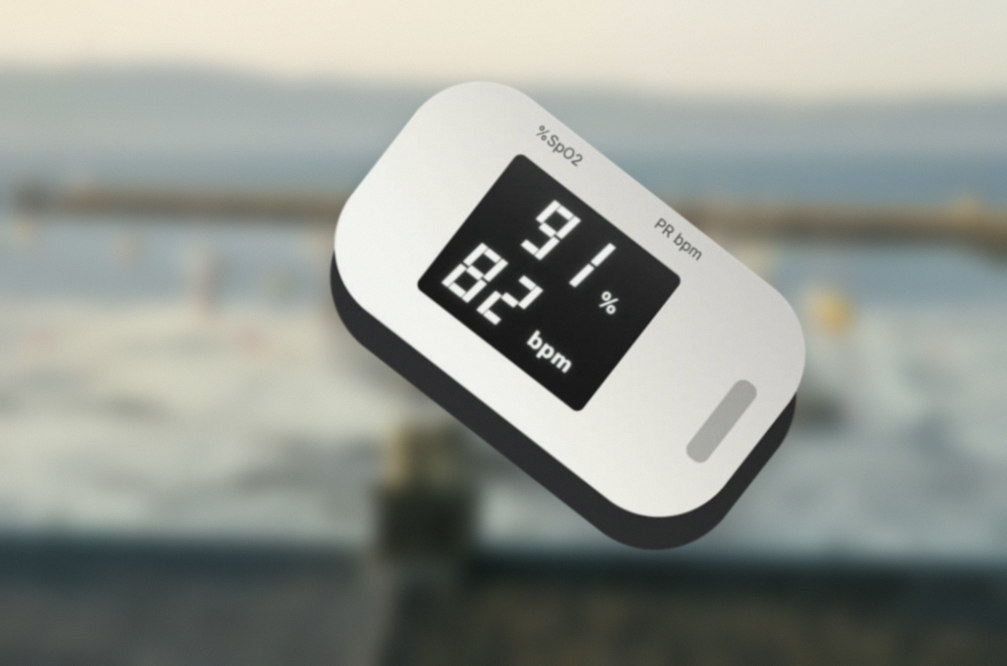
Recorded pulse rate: 82 (bpm)
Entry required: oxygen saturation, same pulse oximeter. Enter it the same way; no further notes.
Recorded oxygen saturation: 91 (%)
